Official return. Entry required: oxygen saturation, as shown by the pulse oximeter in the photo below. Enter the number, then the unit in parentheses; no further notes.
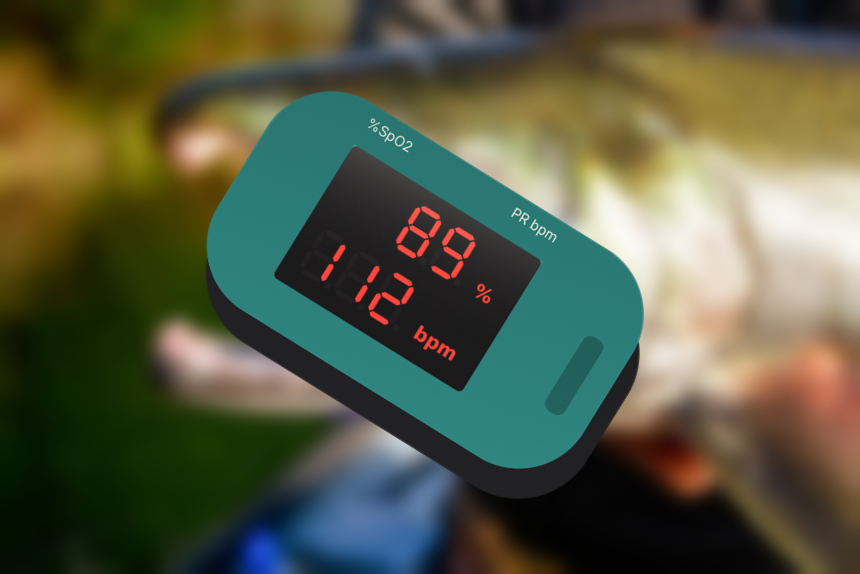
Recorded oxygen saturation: 89 (%)
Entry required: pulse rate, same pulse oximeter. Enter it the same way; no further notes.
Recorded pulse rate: 112 (bpm)
